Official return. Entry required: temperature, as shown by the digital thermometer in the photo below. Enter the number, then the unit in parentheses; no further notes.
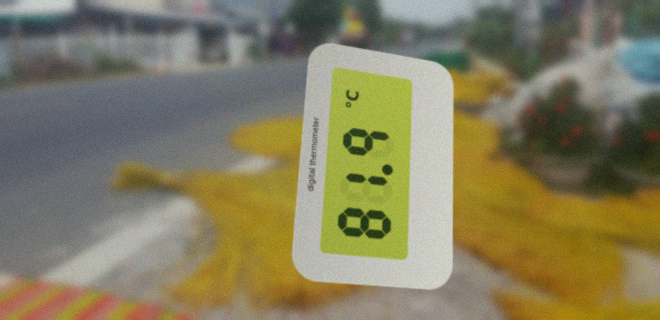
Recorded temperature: 81.9 (°C)
